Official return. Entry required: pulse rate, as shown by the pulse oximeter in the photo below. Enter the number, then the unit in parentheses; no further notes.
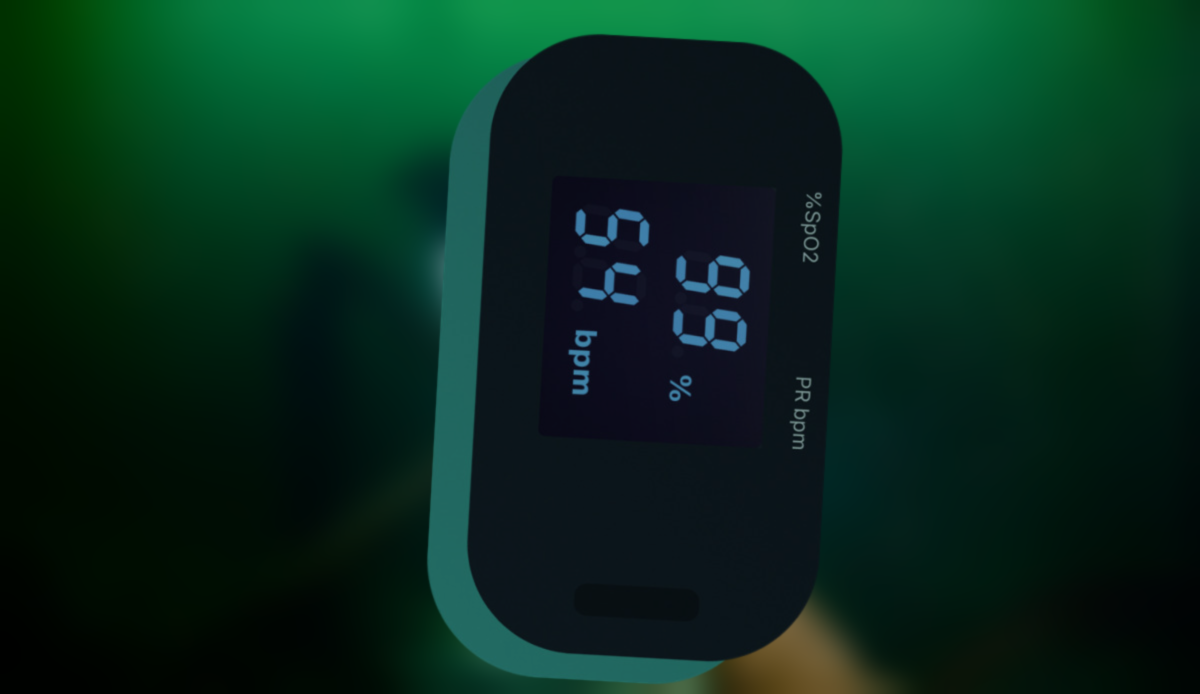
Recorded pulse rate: 54 (bpm)
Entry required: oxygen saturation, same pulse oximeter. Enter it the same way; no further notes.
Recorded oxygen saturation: 99 (%)
